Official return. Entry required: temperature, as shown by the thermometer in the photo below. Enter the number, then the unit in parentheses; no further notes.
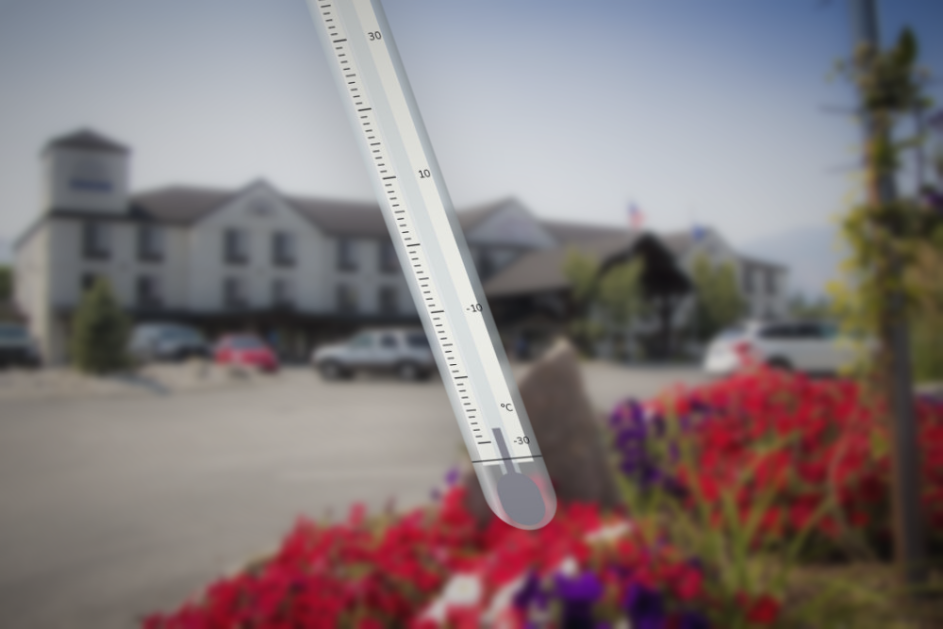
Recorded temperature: -28 (°C)
